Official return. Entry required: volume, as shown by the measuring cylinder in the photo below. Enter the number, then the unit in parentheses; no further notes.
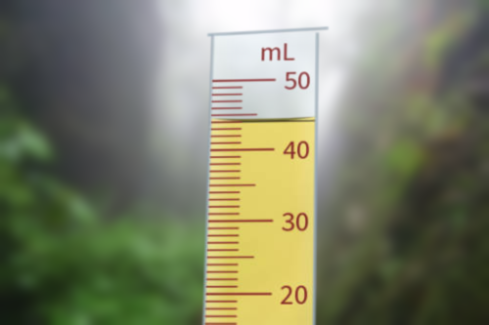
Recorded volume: 44 (mL)
